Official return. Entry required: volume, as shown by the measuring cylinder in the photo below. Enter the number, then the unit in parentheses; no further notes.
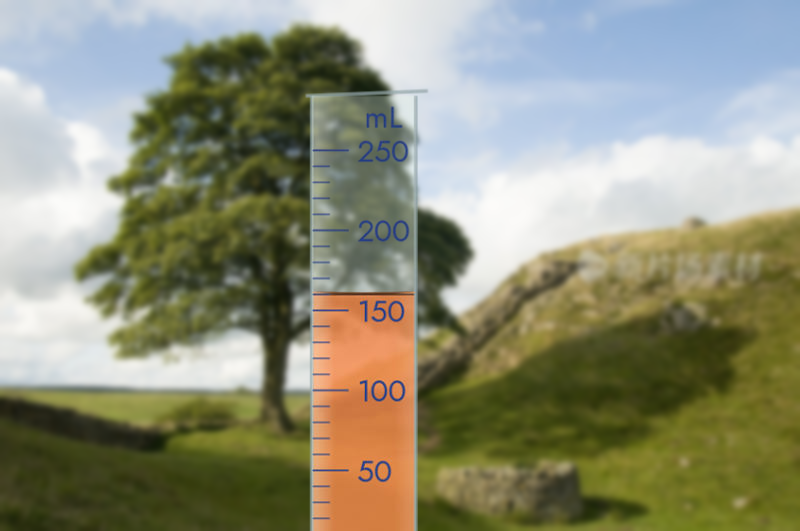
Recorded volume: 160 (mL)
